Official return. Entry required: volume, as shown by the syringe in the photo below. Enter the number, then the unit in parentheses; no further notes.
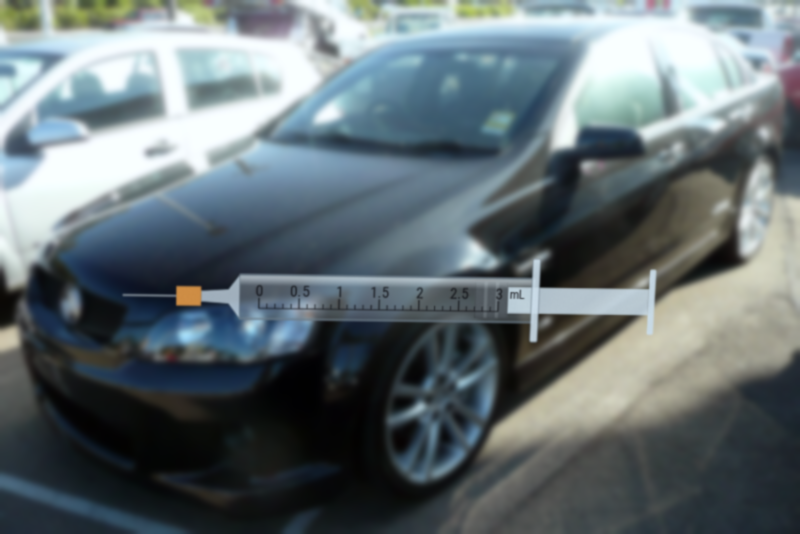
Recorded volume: 2.7 (mL)
